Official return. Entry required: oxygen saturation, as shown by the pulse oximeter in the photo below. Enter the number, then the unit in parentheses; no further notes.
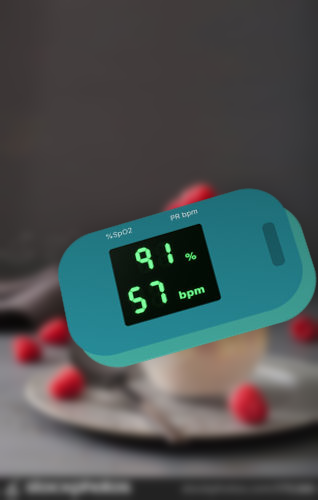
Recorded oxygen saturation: 91 (%)
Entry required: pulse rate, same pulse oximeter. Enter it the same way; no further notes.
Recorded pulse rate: 57 (bpm)
